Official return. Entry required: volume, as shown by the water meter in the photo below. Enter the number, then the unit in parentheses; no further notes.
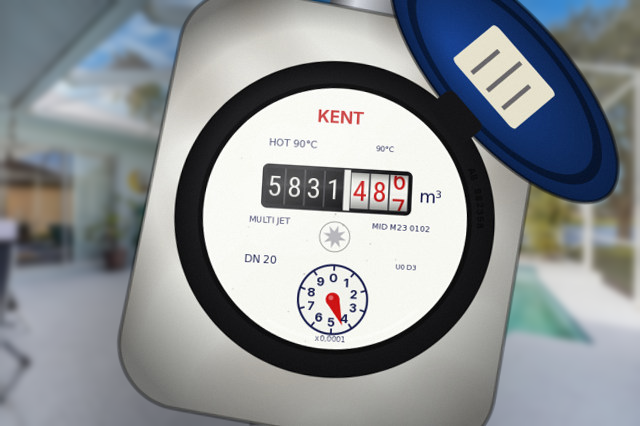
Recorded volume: 5831.4864 (m³)
